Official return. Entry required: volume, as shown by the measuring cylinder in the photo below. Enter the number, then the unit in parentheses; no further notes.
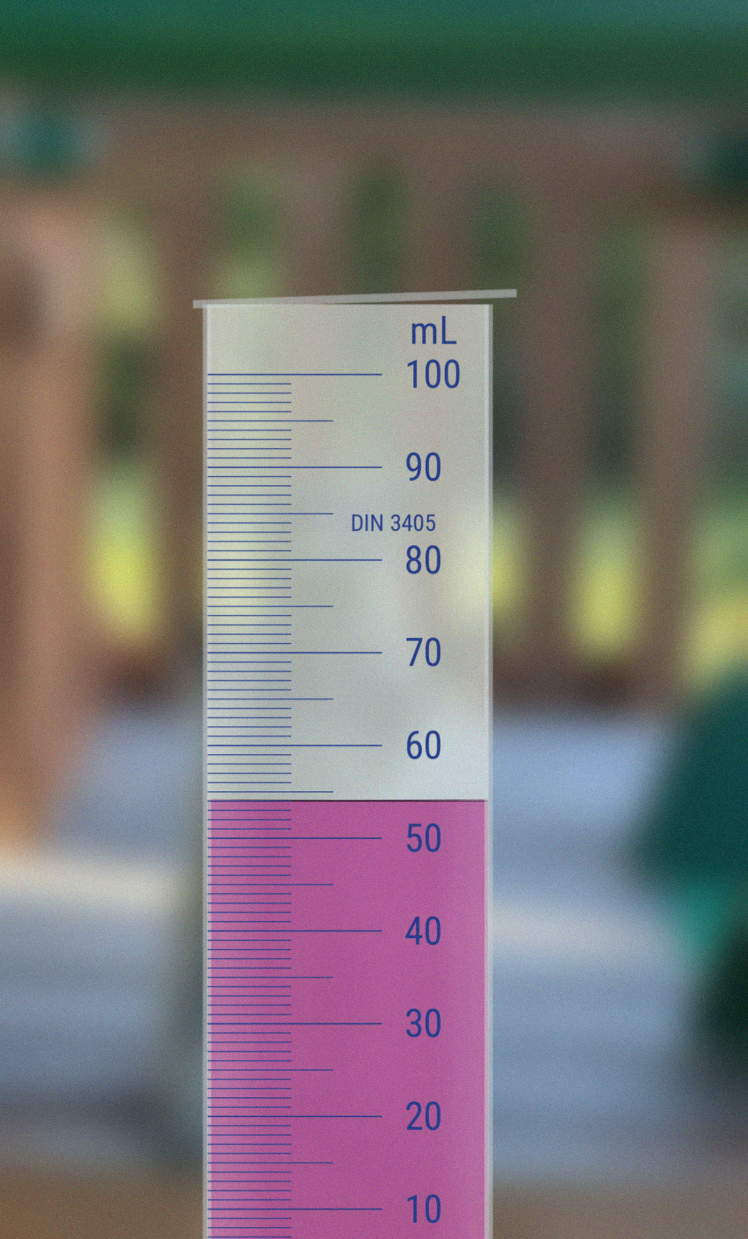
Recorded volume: 54 (mL)
